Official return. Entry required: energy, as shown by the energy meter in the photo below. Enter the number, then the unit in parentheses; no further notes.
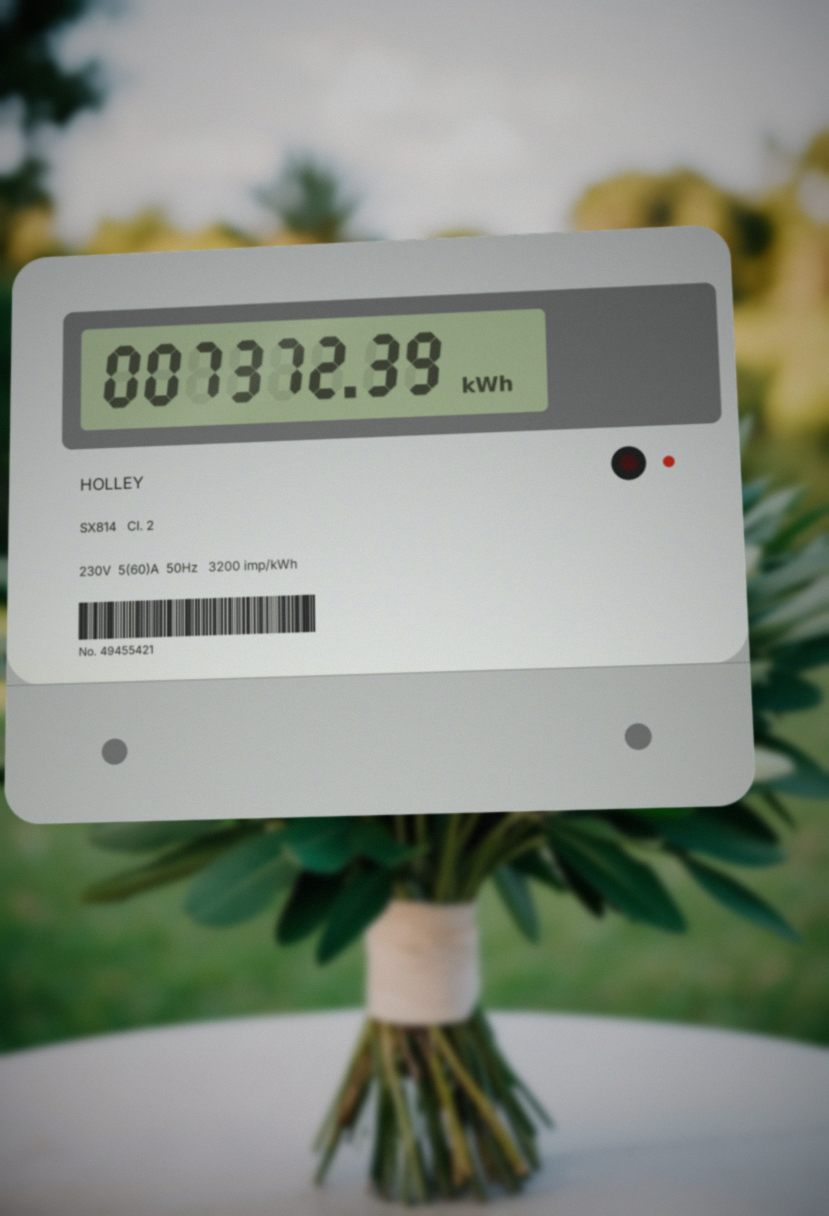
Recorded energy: 7372.39 (kWh)
